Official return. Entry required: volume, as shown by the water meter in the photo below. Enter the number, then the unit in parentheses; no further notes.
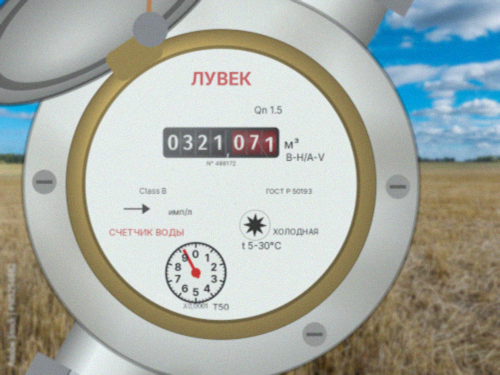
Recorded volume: 321.0709 (m³)
